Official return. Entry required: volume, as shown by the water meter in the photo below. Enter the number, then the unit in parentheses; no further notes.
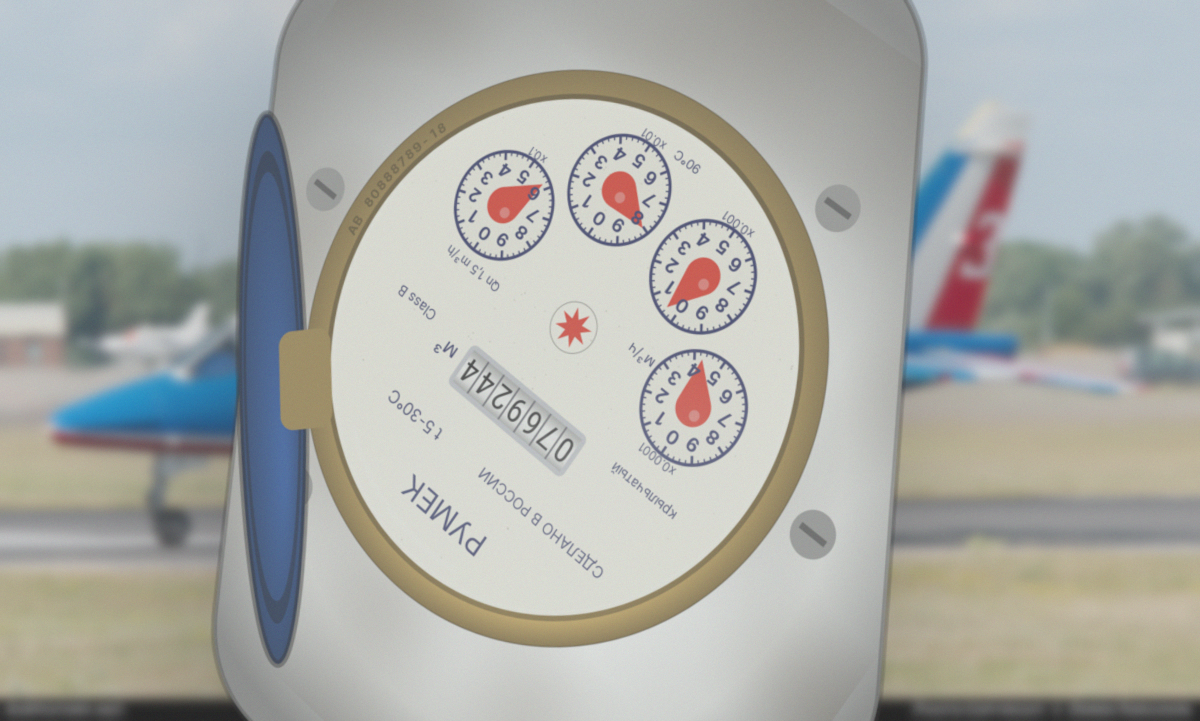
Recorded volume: 769244.5804 (m³)
